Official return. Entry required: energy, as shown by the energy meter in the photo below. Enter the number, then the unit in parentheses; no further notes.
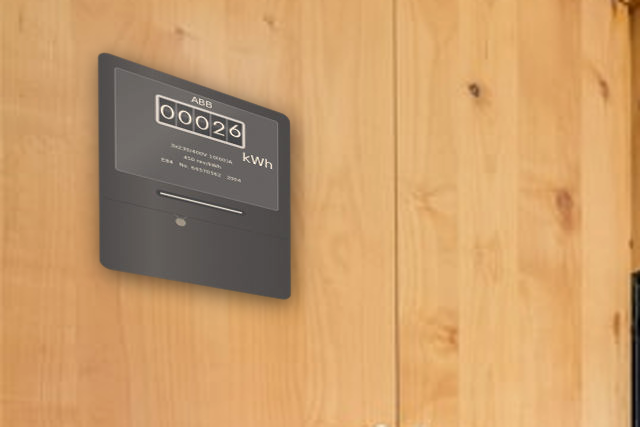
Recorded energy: 26 (kWh)
